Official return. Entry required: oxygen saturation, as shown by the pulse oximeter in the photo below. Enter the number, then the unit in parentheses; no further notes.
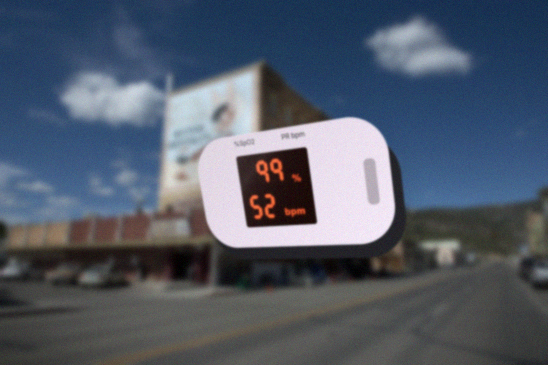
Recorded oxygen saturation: 99 (%)
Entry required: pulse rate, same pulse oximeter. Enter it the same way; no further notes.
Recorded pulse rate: 52 (bpm)
